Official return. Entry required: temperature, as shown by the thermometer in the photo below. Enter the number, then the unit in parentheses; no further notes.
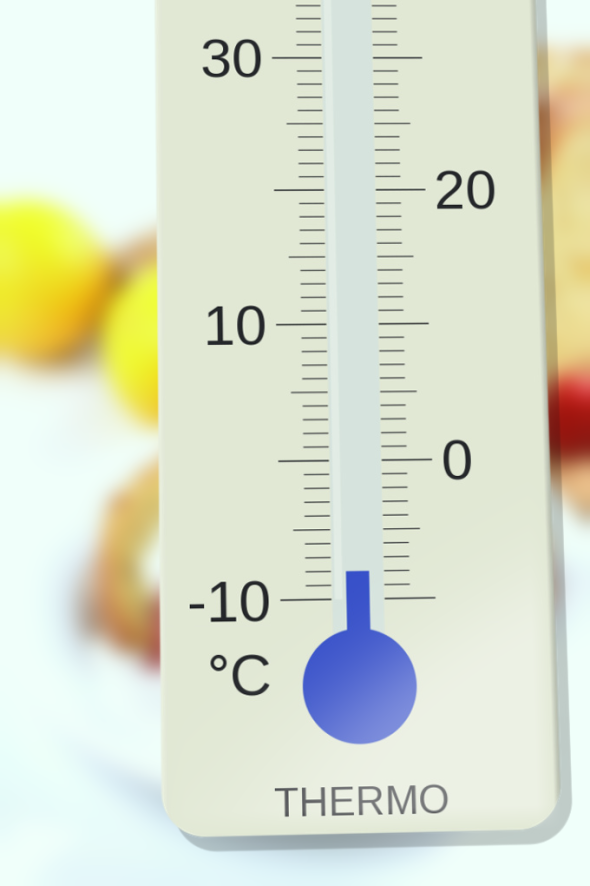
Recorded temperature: -8 (°C)
